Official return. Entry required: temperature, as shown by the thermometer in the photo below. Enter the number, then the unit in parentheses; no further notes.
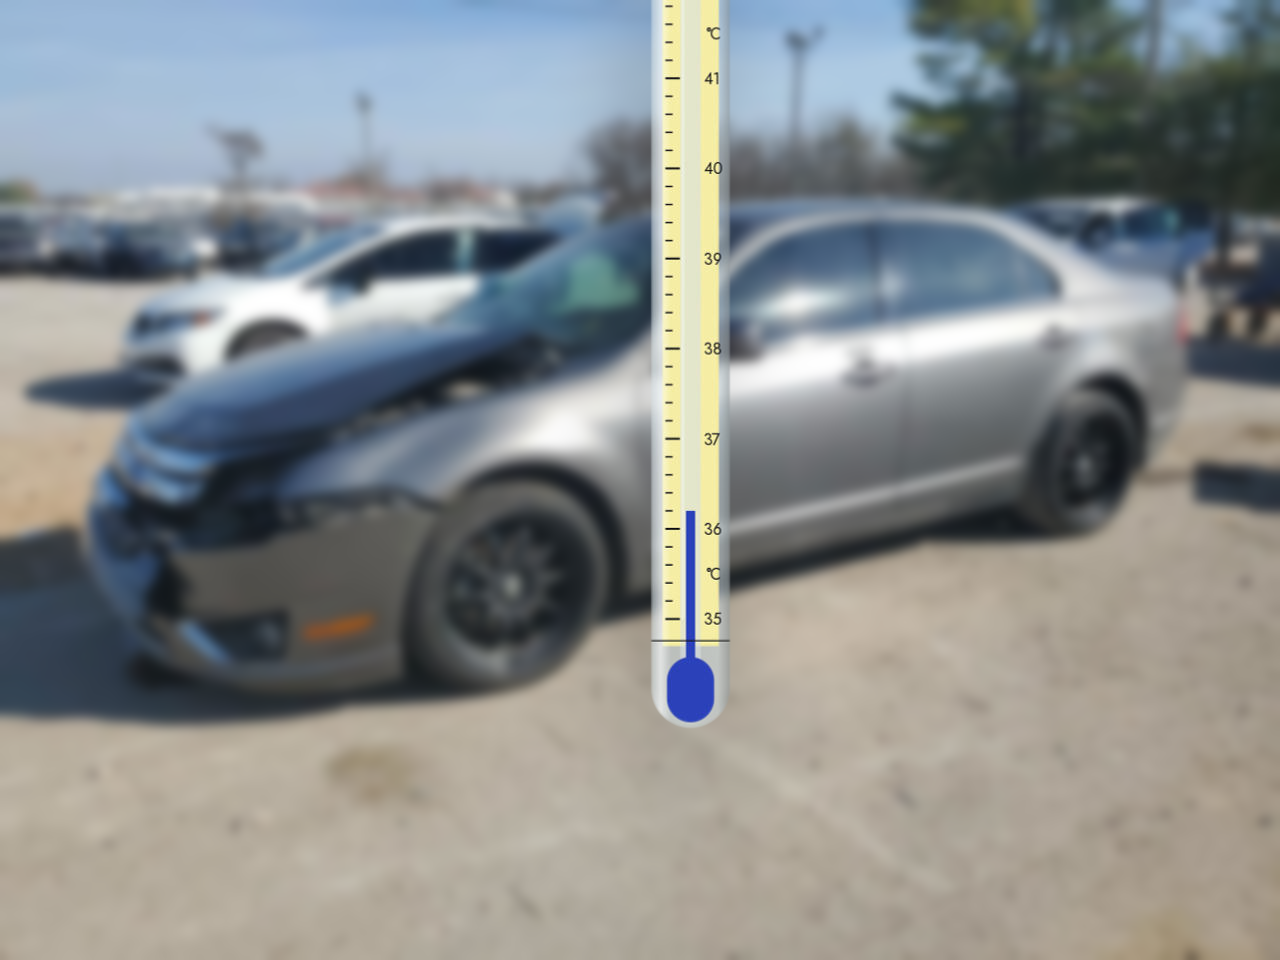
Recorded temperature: 36.2 (°C)
